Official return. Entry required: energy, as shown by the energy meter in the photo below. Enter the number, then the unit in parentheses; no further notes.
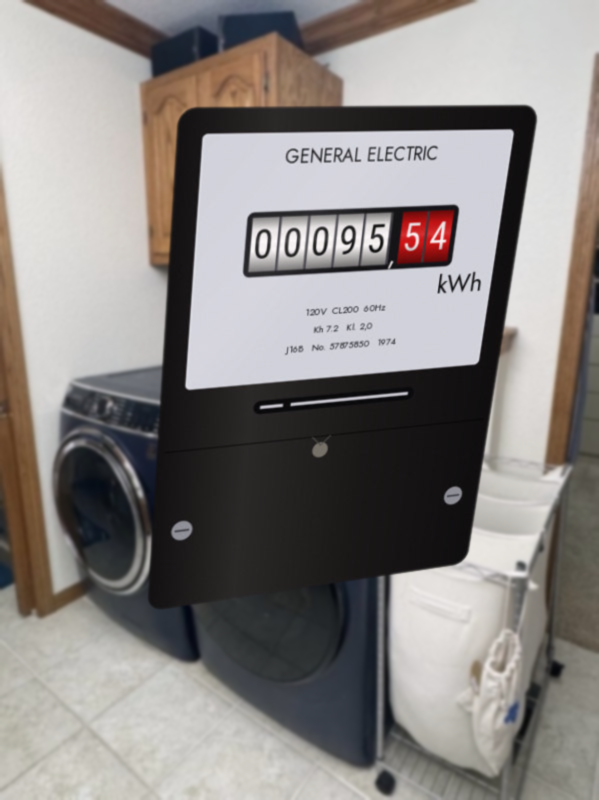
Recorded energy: 95.54 (kWh)
